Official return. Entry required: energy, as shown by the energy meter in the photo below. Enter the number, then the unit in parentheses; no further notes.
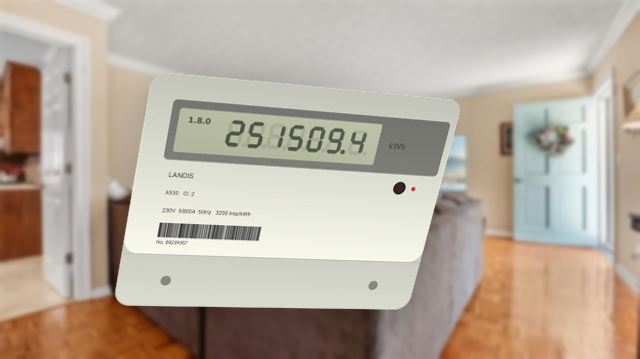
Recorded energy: 251509.4 (kWh)
